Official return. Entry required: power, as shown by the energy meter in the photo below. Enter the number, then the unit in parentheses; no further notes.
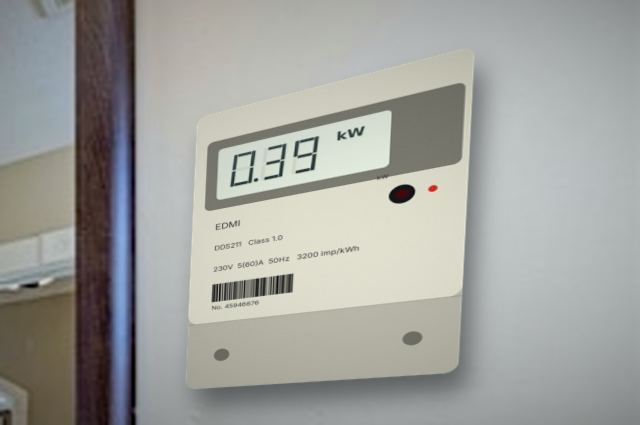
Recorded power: 0.39 (kW)
